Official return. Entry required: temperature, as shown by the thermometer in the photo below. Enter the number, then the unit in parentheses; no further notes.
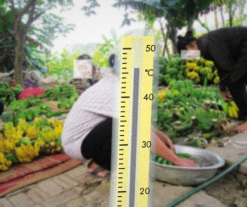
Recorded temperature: 46 (°C)
